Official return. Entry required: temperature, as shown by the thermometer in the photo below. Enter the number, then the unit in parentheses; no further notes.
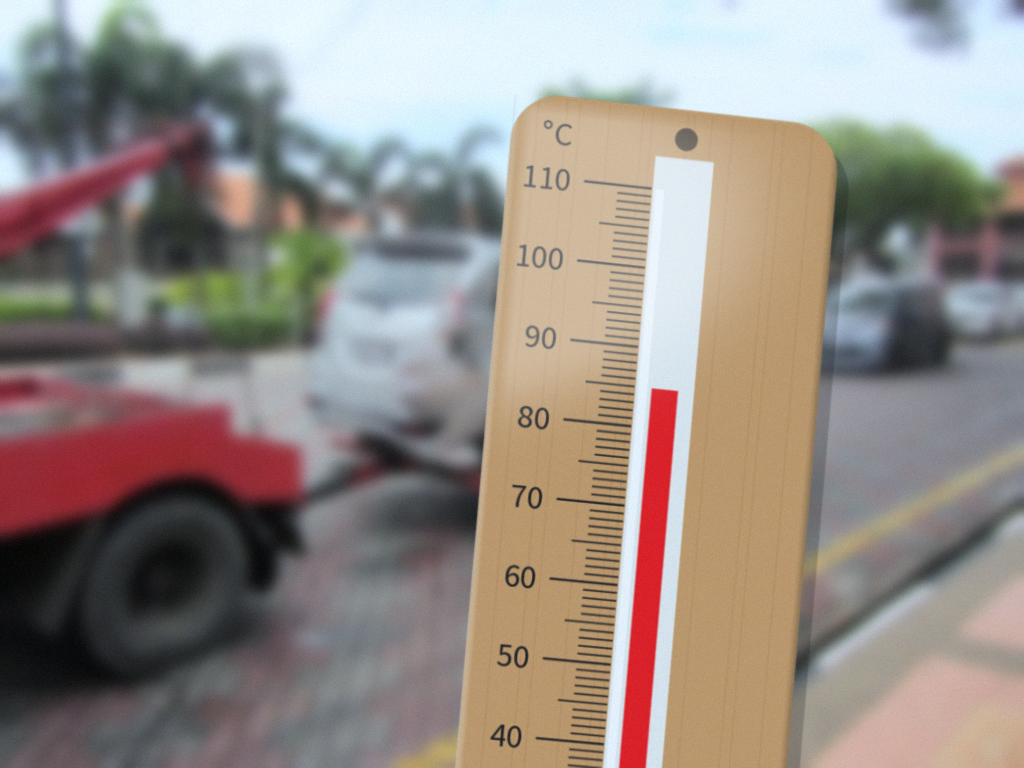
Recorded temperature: 85 (°C)
